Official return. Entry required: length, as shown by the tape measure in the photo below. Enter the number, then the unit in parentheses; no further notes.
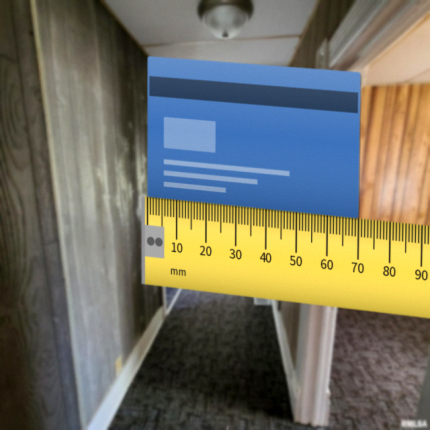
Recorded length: 70 (mm)
